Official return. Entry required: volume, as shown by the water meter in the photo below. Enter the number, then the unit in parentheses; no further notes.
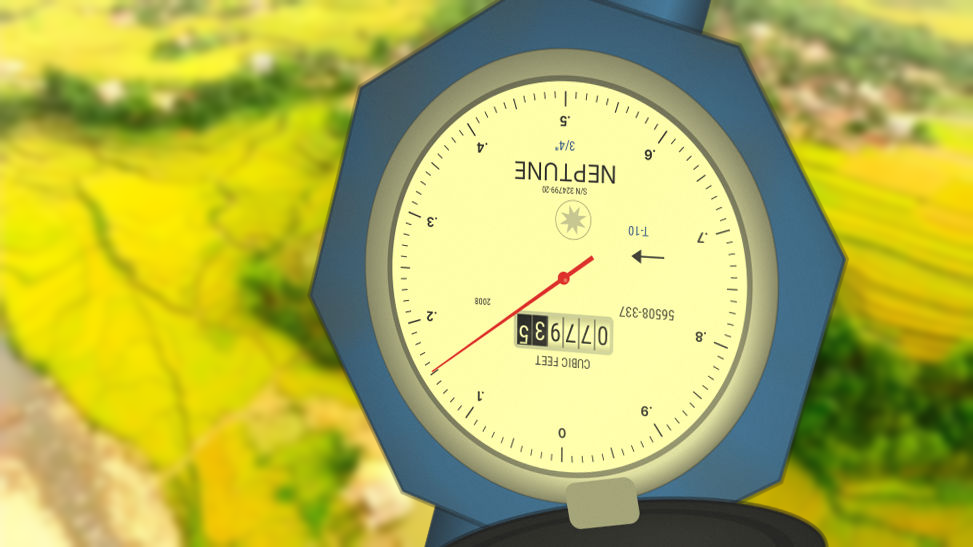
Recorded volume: 77935.15 (ft³)
